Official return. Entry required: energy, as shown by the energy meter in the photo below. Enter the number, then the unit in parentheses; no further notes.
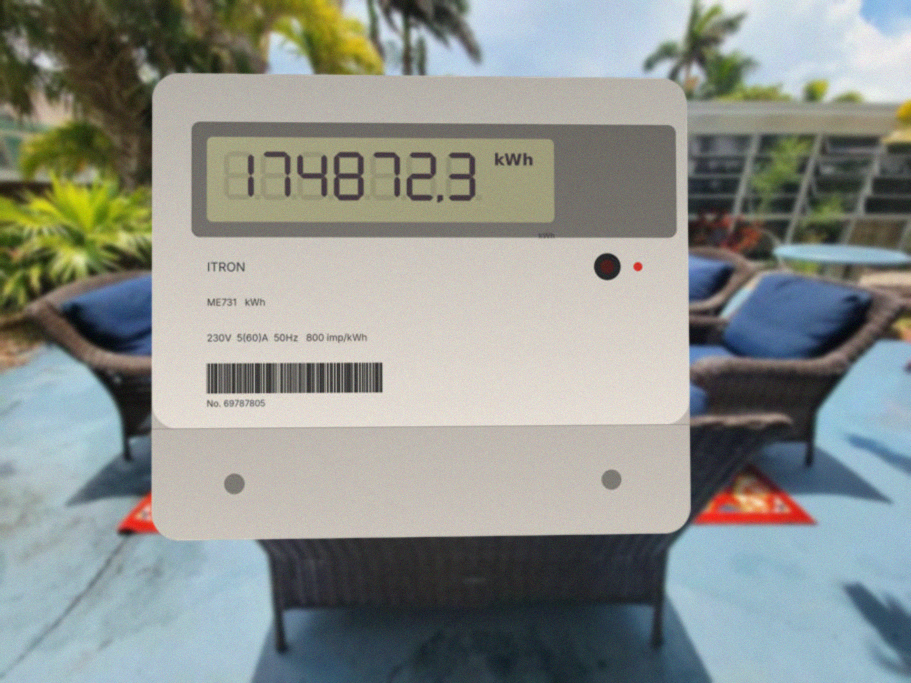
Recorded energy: 174872.3 (kWh)
